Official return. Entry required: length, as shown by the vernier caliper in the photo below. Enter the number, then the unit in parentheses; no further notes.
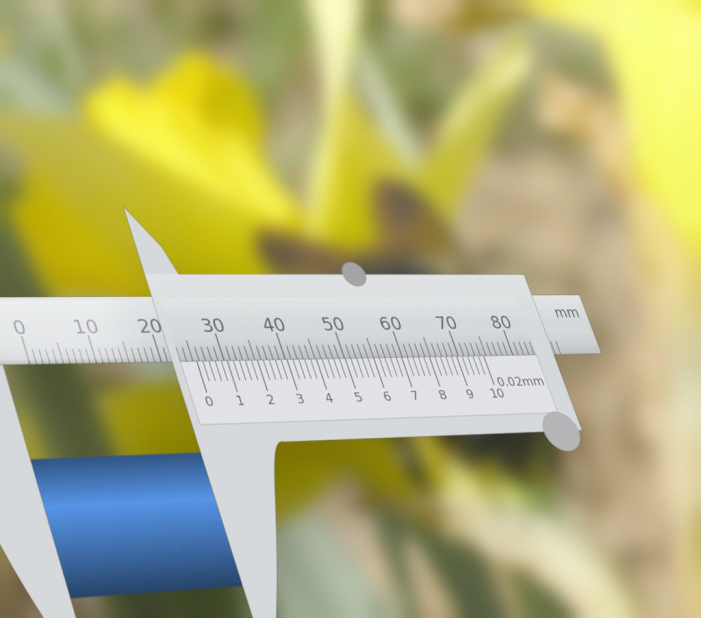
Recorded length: 25.6 (mm)
